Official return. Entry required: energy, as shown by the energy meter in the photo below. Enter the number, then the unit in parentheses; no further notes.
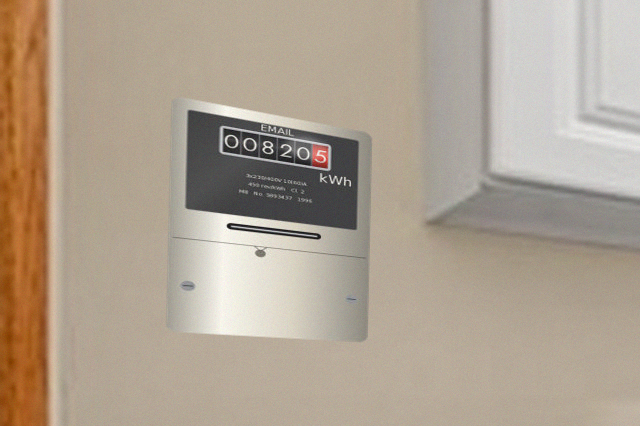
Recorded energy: 820.5 (kWh)
